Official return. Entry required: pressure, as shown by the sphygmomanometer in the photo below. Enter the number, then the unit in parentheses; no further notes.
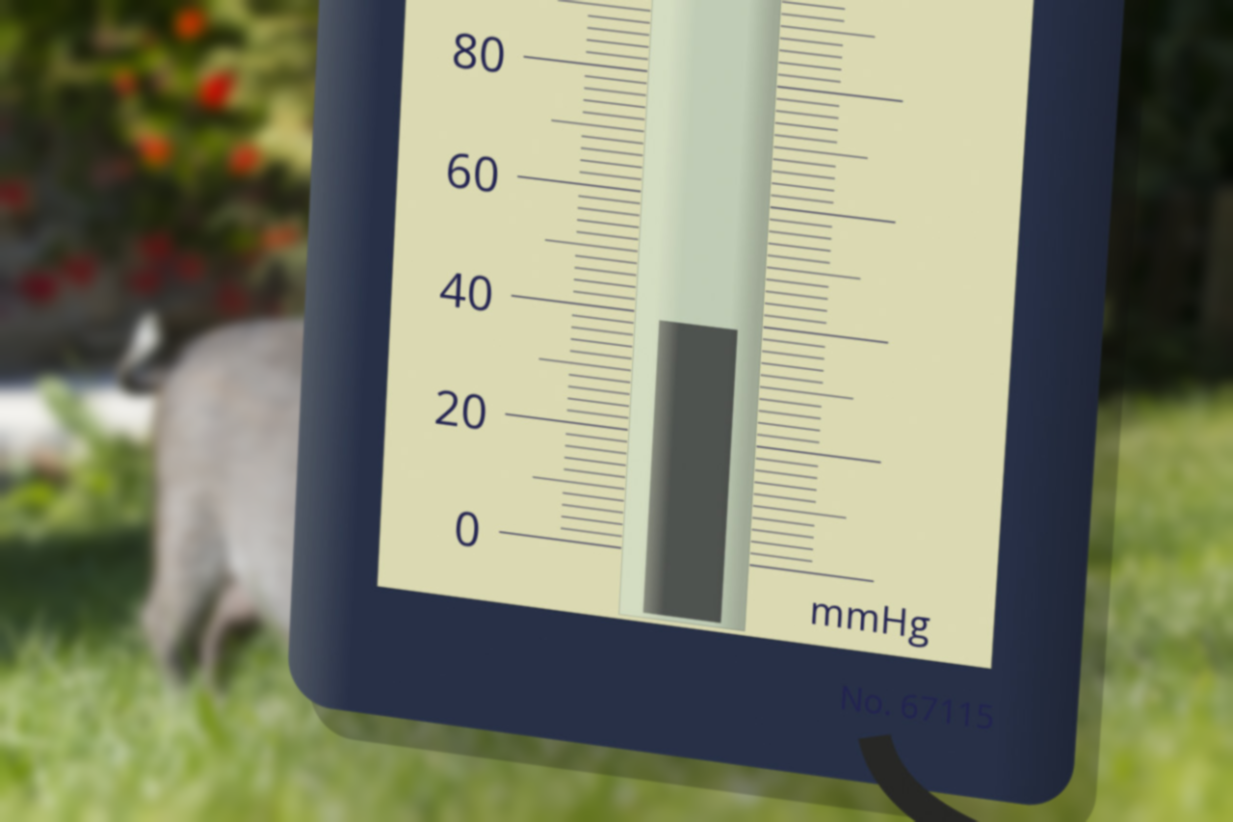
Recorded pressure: 39 (mmHg)
